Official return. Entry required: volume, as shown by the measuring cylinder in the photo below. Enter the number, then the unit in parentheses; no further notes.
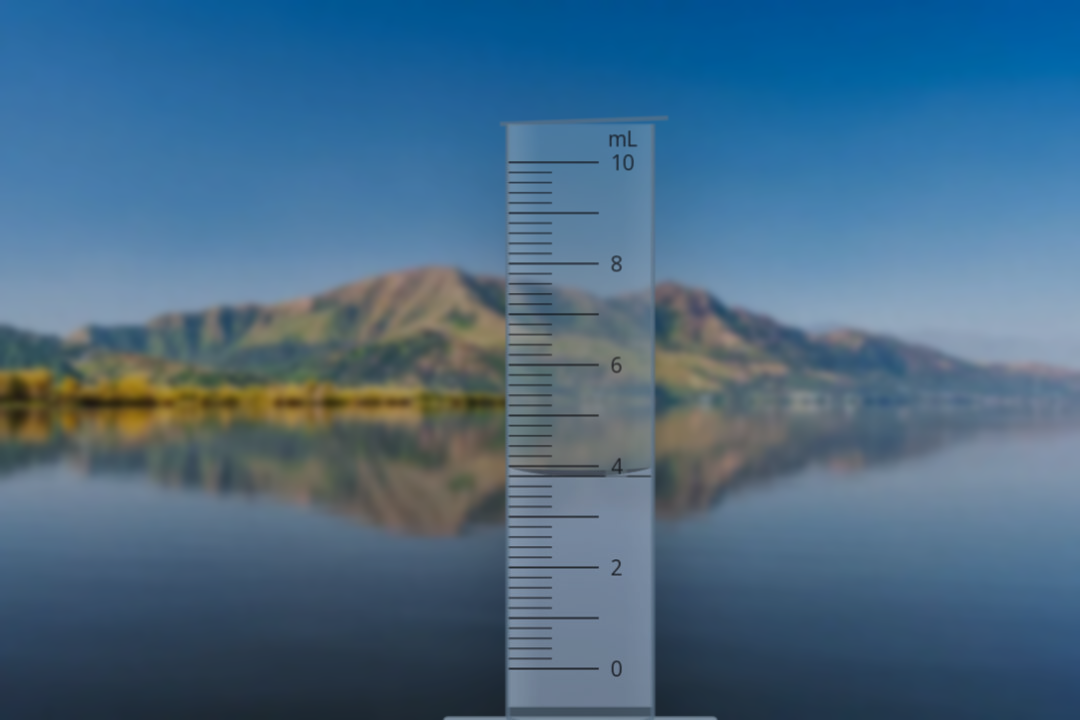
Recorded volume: 3.8 (mL)
